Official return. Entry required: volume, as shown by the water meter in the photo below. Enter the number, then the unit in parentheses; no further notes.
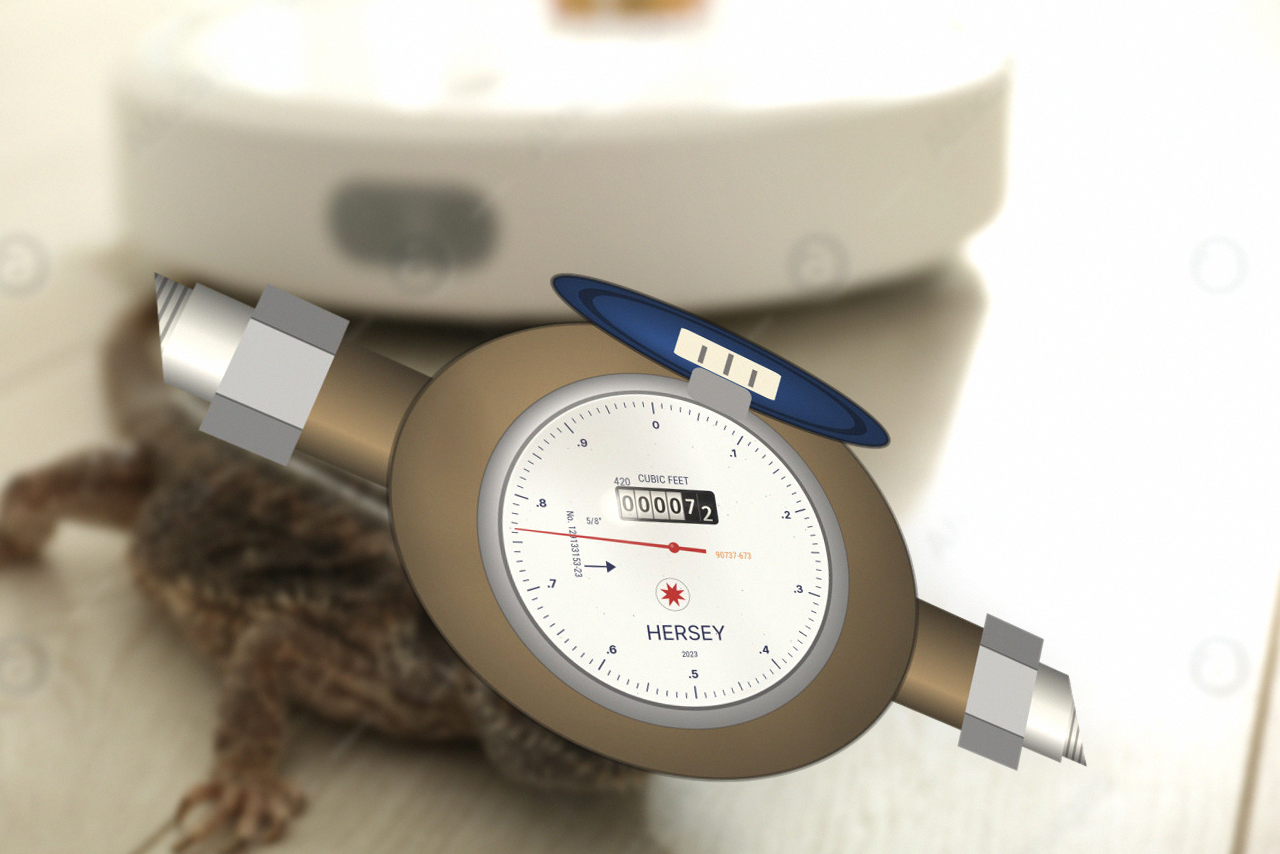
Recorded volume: 71.76 (ft³)
